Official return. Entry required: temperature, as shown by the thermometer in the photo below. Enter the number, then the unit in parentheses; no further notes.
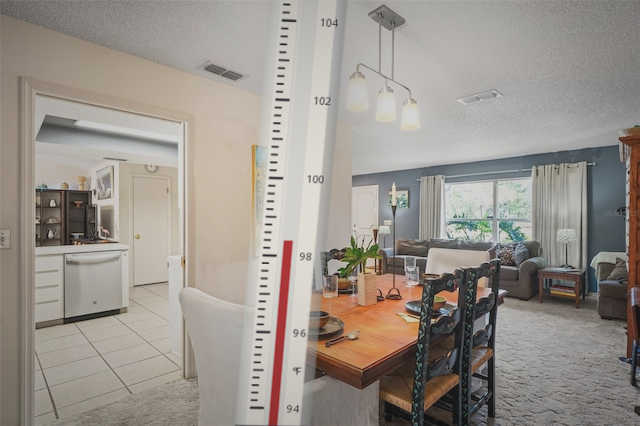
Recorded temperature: 98.4 (°F)
